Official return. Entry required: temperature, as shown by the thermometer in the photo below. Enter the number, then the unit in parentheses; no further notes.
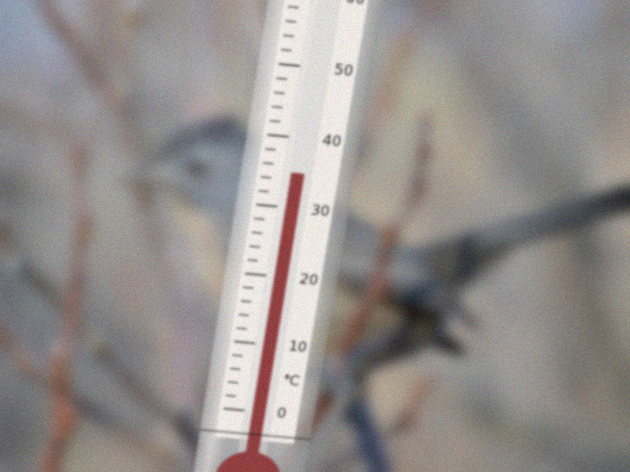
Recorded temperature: 35 (°C)
